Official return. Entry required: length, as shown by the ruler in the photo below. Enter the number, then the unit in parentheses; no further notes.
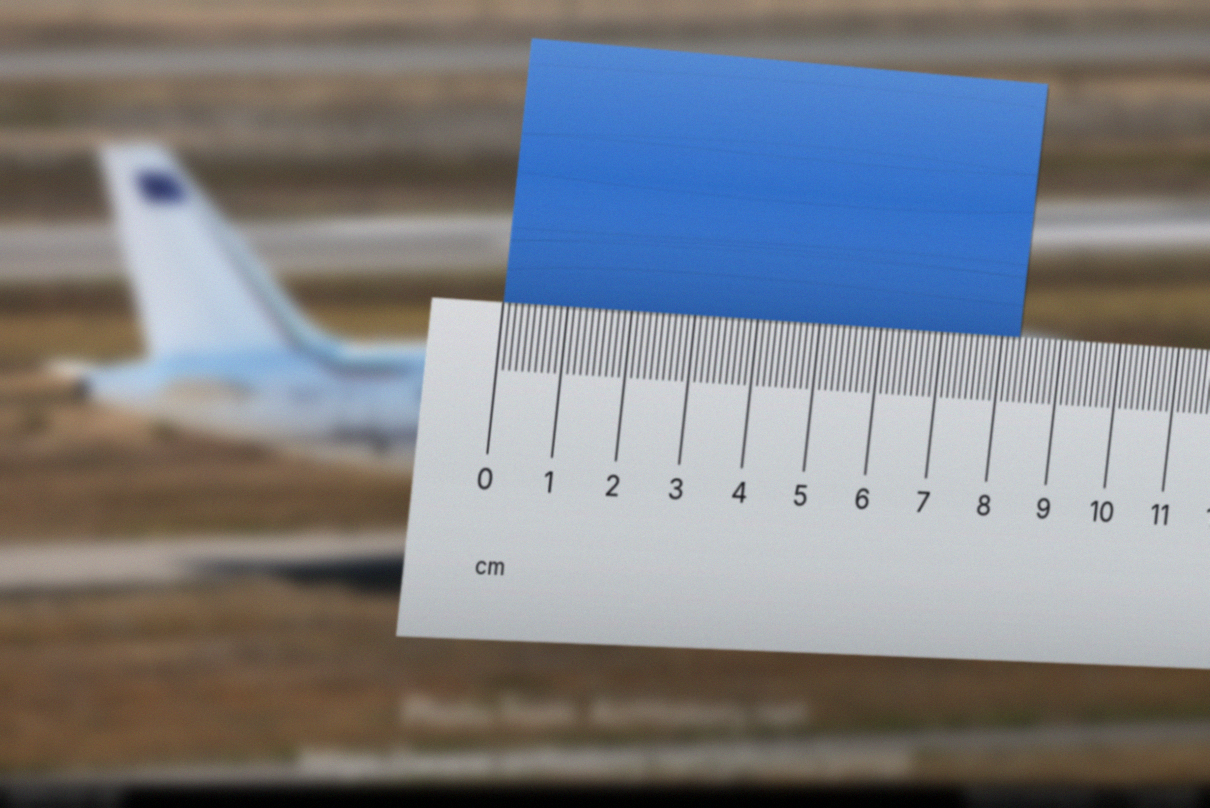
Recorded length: 8.3 (cm)
